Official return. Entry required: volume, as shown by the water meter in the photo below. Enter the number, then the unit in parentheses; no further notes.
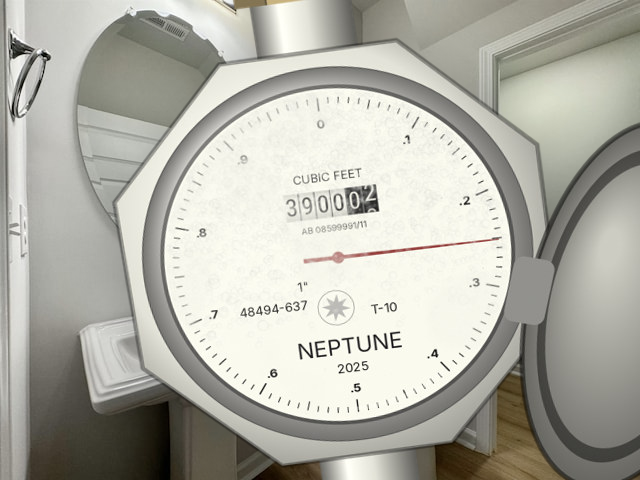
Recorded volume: 390002.25 (ft³)
